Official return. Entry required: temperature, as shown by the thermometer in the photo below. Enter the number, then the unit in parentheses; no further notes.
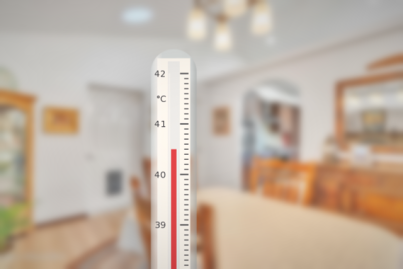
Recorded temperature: 40.5 (°C)
